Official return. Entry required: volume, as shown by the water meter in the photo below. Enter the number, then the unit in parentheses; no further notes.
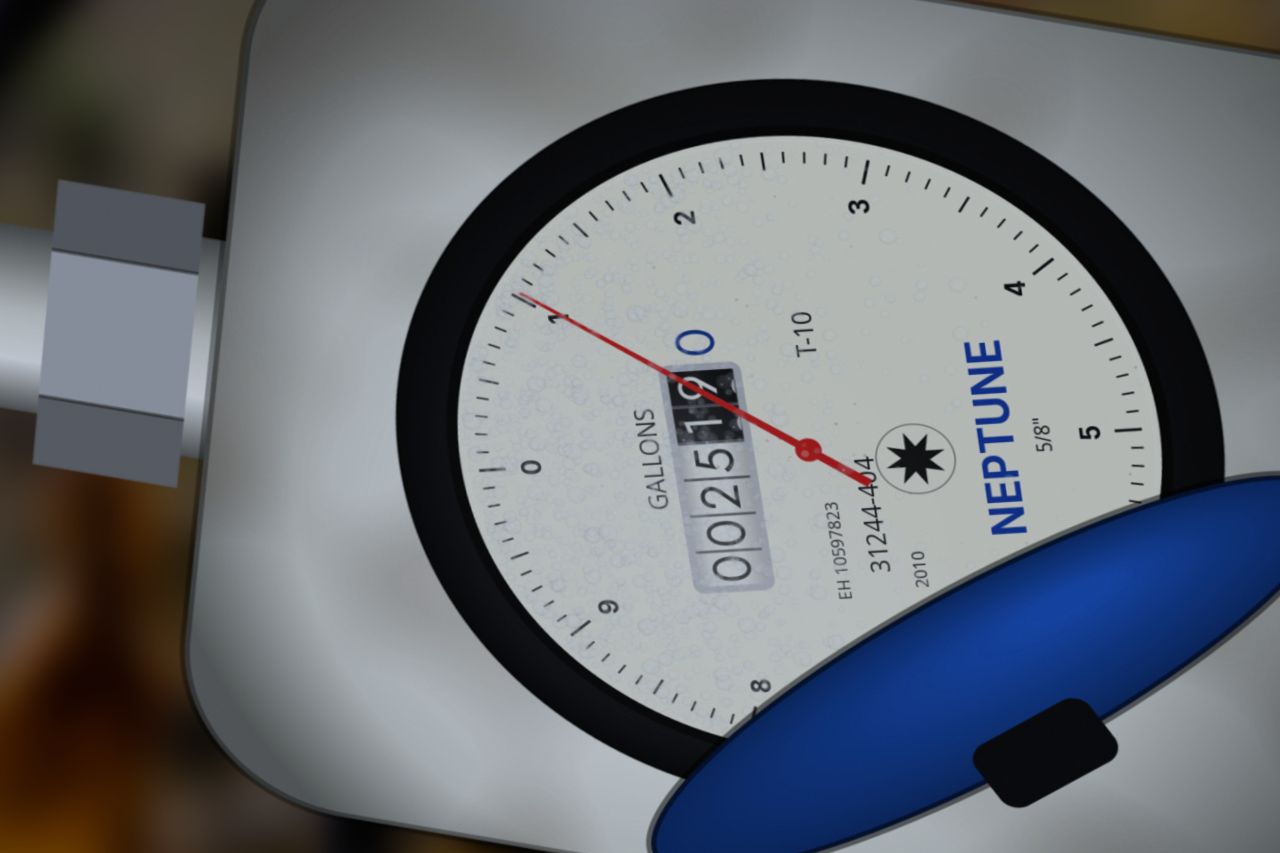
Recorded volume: 25191.0 (gal)
